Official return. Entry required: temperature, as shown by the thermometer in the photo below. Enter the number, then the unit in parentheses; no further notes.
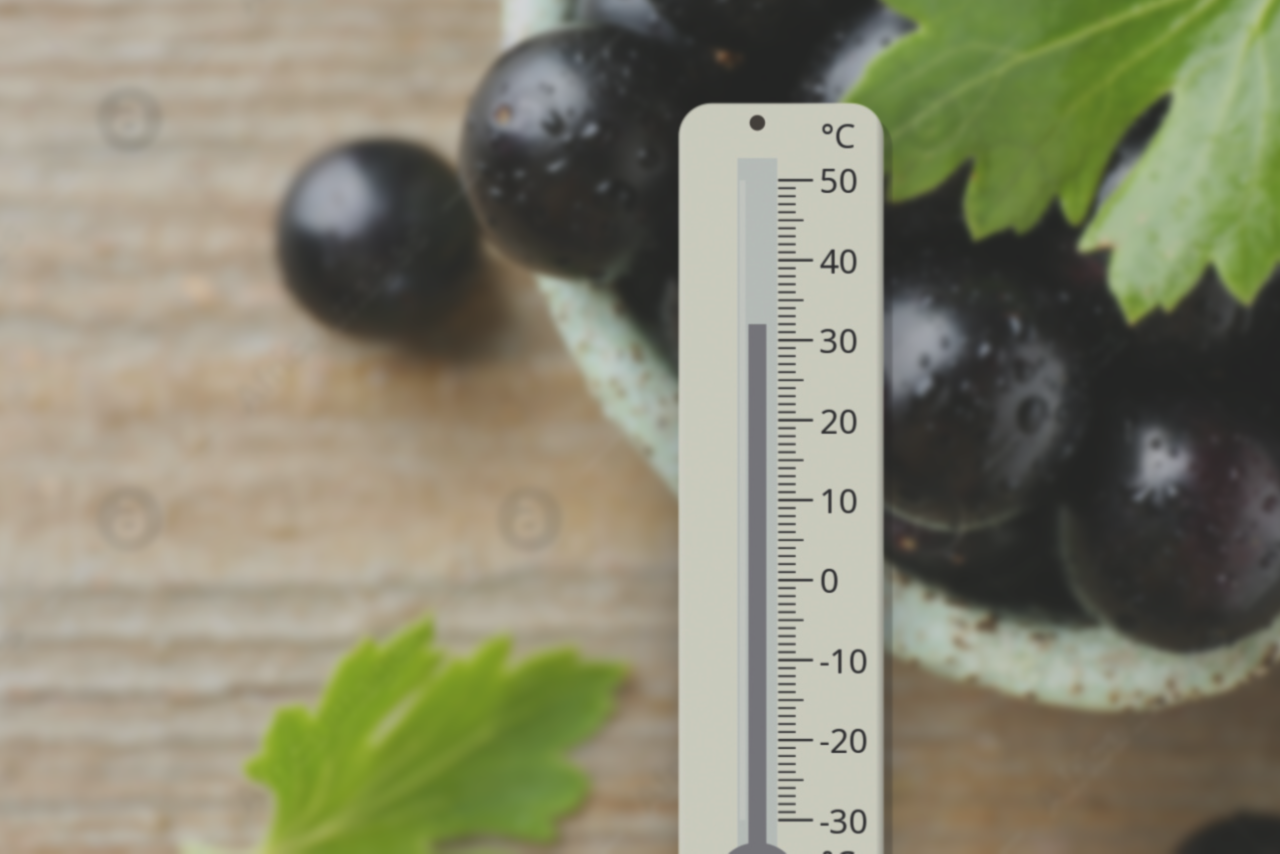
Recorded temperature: 32 (°C)
